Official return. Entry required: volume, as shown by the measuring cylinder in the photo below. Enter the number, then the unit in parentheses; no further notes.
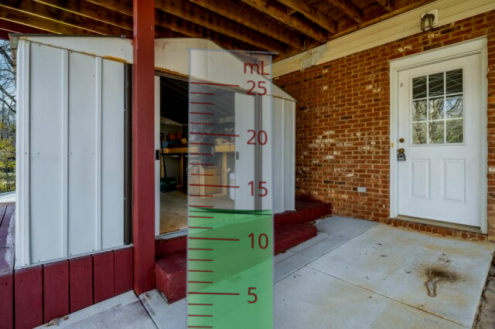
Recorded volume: 12.5 (mL)
